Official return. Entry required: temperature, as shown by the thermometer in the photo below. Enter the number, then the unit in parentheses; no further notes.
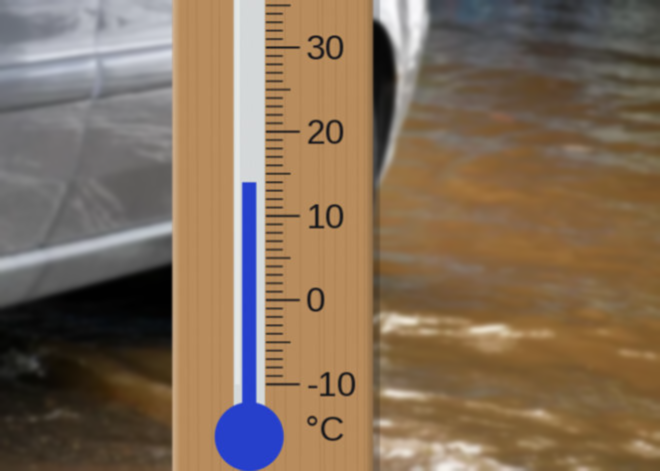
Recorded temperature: 14 (°C)
